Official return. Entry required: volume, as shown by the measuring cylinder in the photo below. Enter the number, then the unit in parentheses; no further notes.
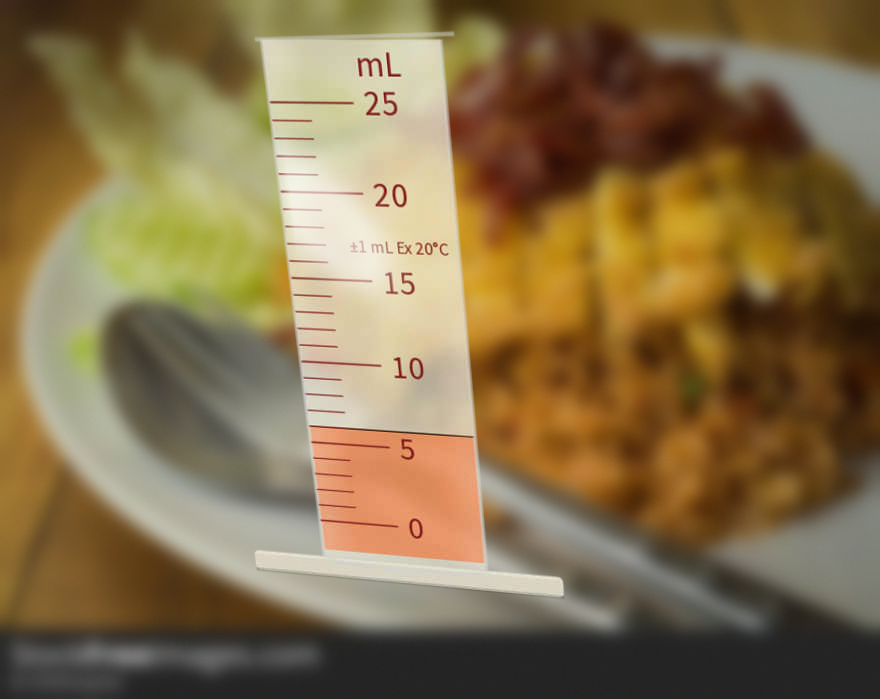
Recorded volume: 6 (mL)
